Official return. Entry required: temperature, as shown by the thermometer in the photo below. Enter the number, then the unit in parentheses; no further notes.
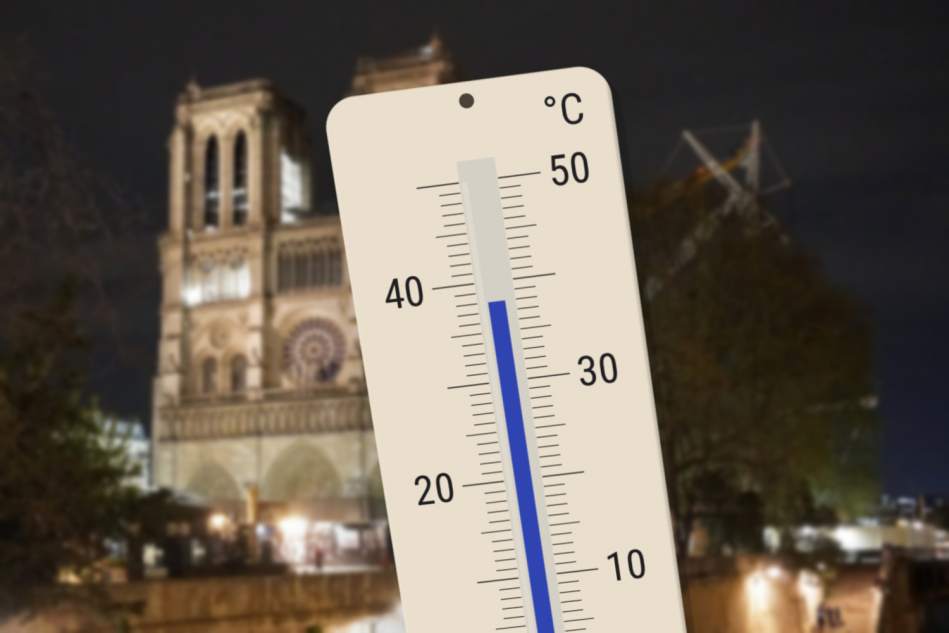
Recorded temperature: 38 (°C)
